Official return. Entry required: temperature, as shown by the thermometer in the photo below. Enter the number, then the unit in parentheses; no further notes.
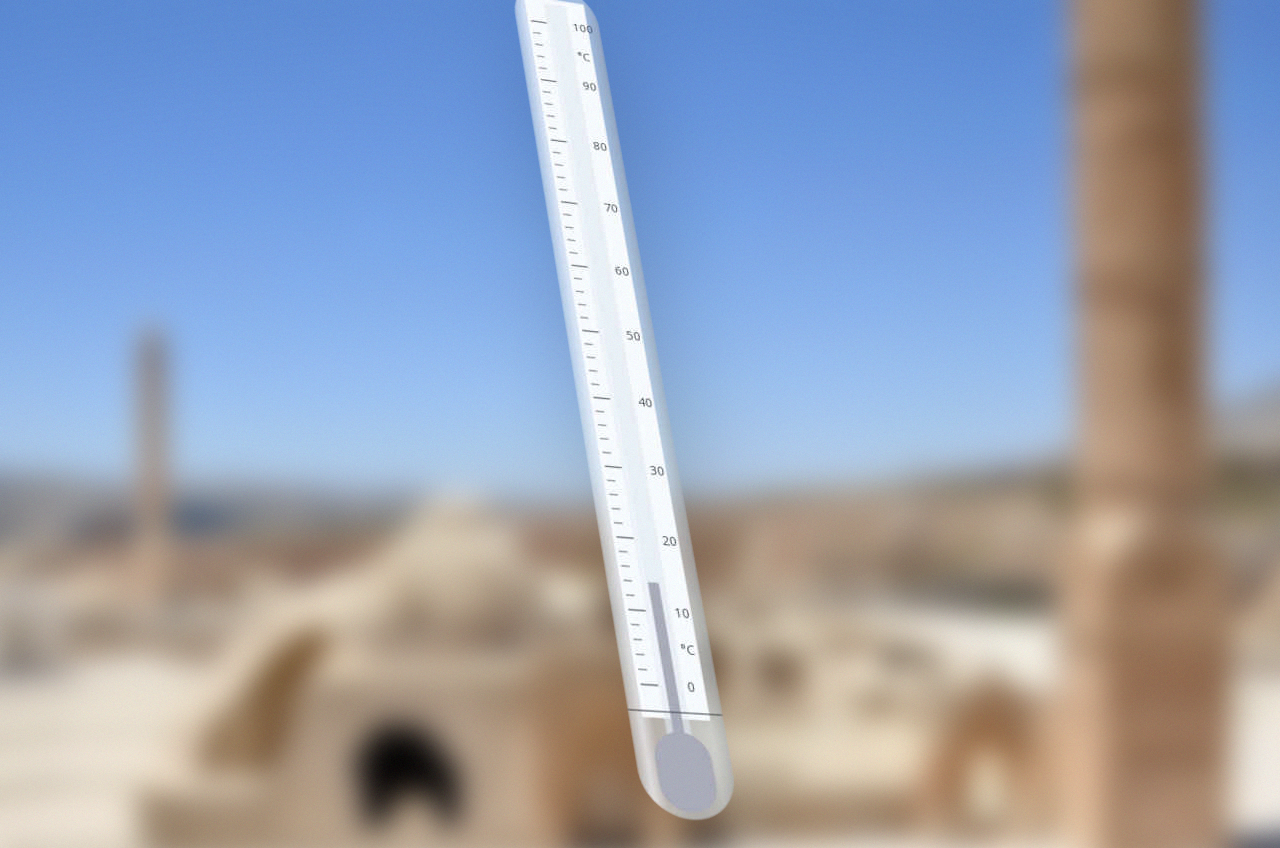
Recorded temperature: 14 (°C)
